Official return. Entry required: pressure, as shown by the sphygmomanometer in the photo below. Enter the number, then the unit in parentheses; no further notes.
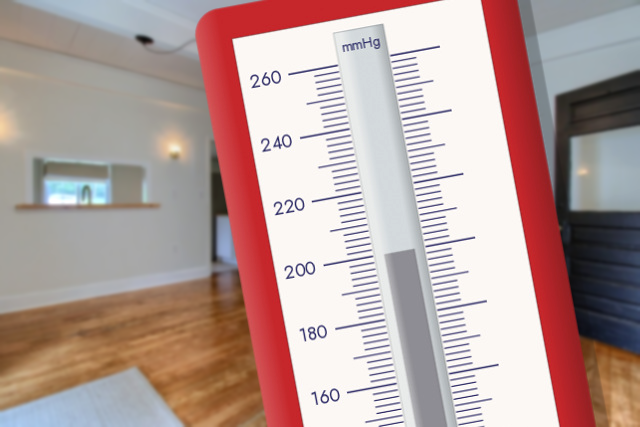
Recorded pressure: 200 (mmHg)
